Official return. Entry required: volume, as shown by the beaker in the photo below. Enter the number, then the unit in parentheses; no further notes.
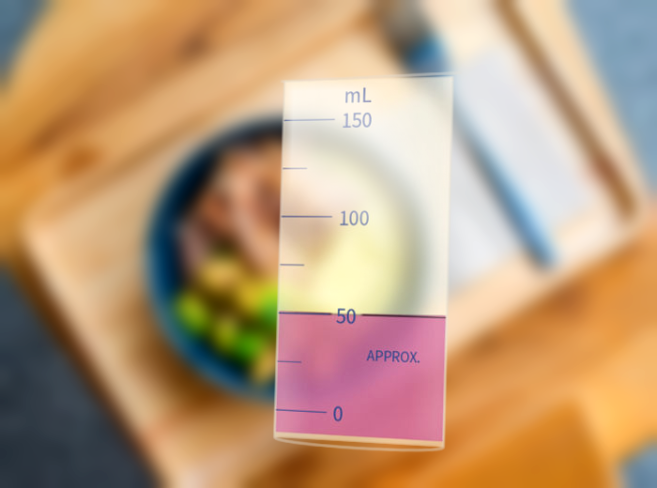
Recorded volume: 50 (mL)
